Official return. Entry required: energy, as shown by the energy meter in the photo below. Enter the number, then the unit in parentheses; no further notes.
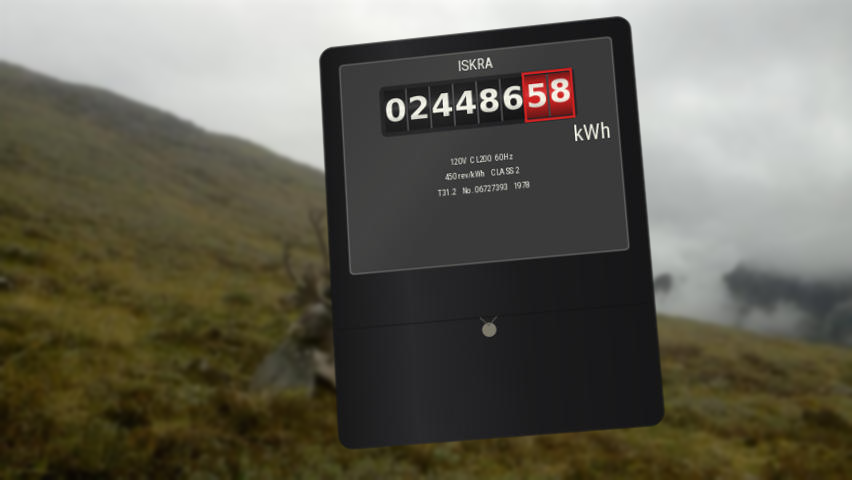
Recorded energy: 24486.58 (kWh)
